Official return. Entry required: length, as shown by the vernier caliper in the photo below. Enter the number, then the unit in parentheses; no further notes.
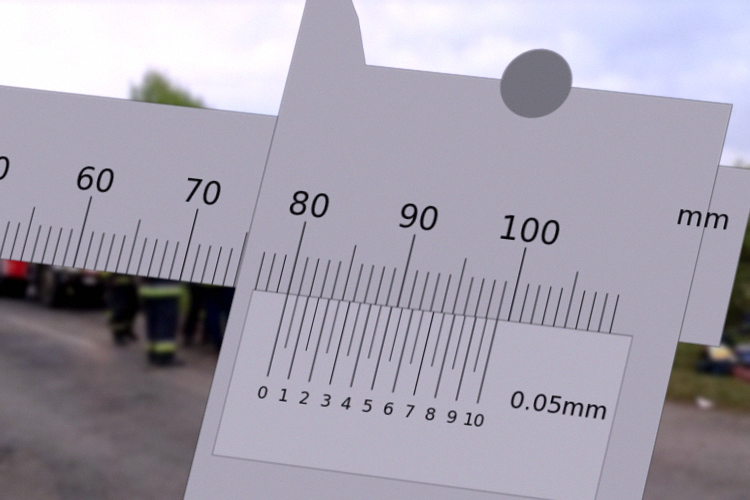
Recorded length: 80.0 (mm)
